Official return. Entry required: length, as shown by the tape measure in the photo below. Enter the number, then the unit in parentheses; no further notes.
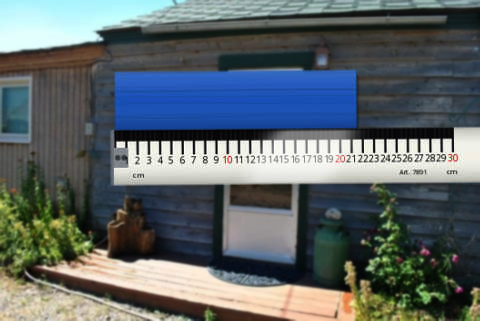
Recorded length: 21.5 (cm)
